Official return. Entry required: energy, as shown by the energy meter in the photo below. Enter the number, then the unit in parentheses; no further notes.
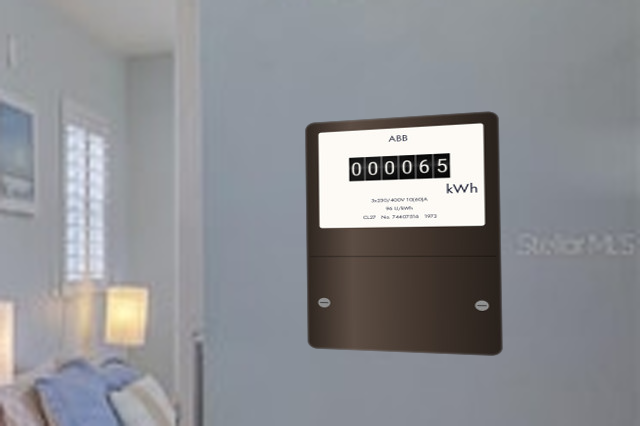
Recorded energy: 65 (kWh)
